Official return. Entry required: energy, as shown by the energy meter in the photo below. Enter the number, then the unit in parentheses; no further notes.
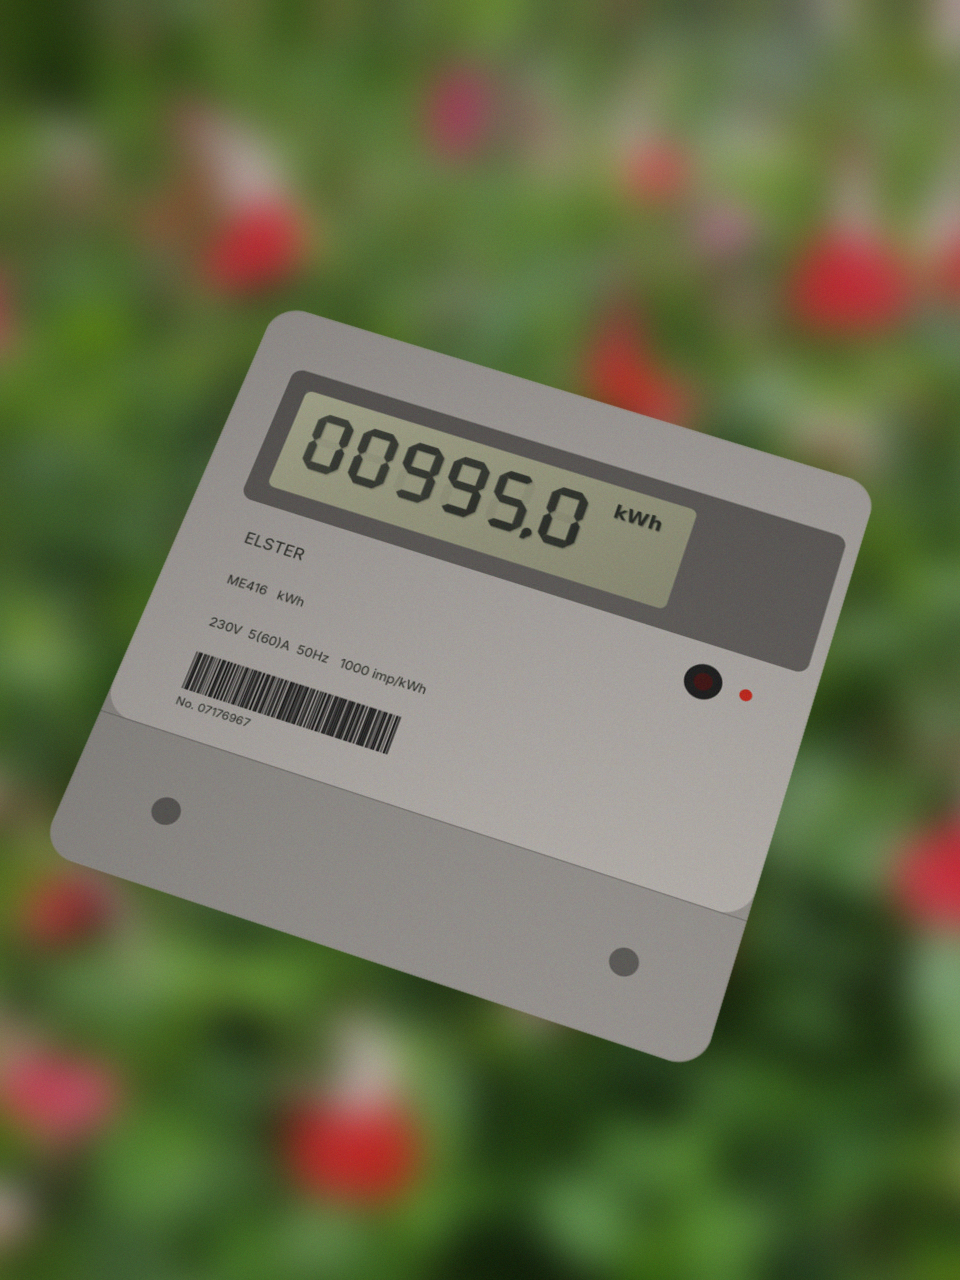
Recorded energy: 995.0 (kWh)
